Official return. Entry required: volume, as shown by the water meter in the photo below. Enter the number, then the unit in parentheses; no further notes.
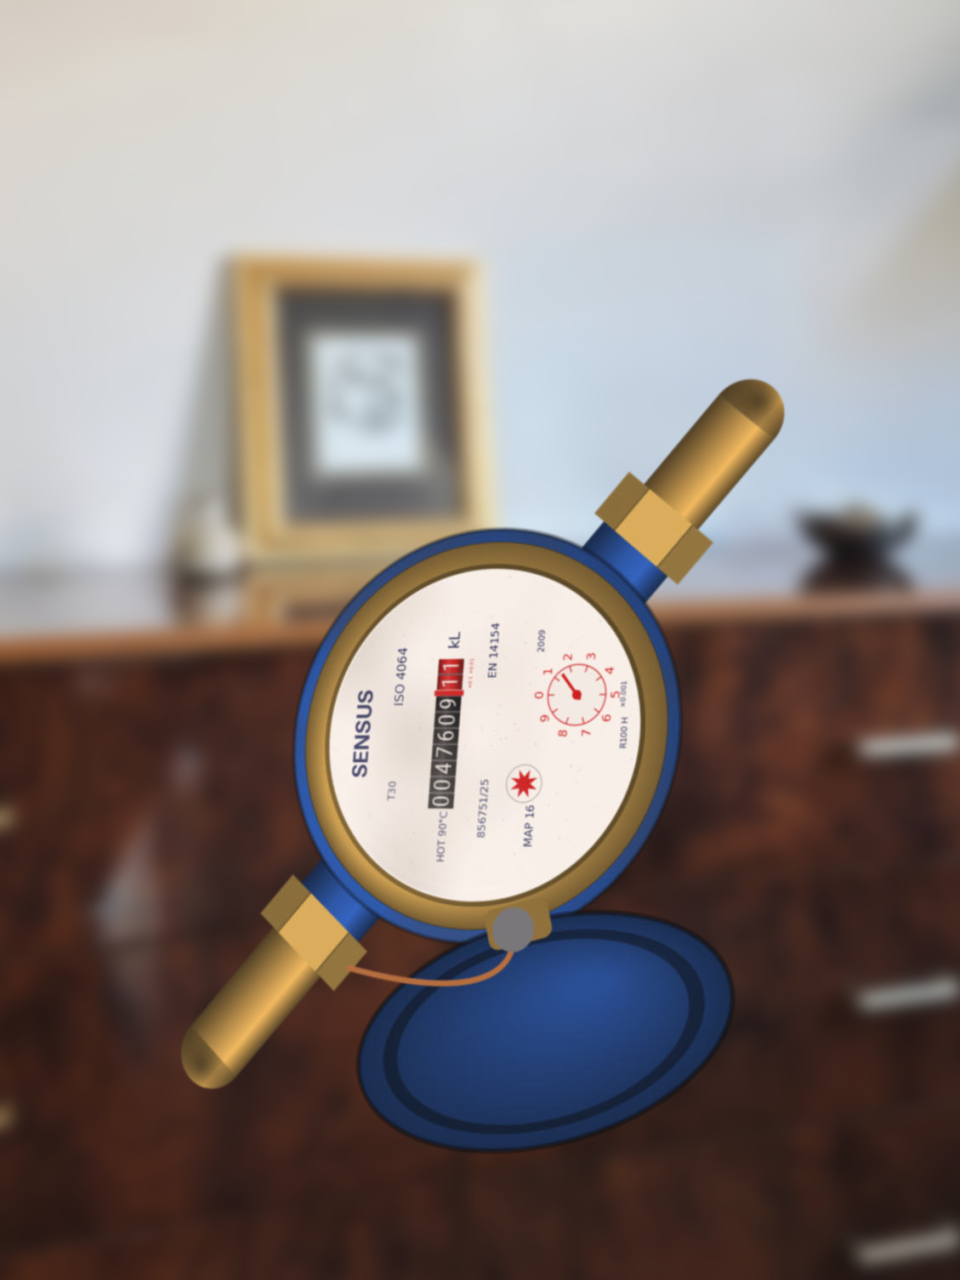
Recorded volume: 47609.111 (kL)
